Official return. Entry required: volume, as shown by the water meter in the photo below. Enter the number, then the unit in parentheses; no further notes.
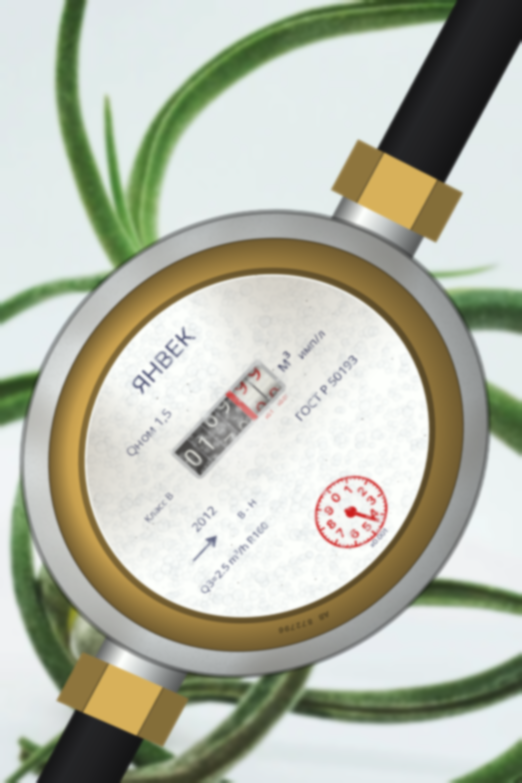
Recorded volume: 169.994 (m³)
